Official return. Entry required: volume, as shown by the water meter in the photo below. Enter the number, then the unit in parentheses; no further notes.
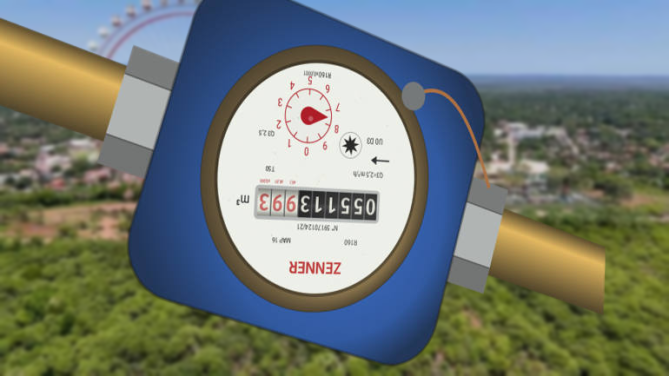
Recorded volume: 55113.9937 (m³)
